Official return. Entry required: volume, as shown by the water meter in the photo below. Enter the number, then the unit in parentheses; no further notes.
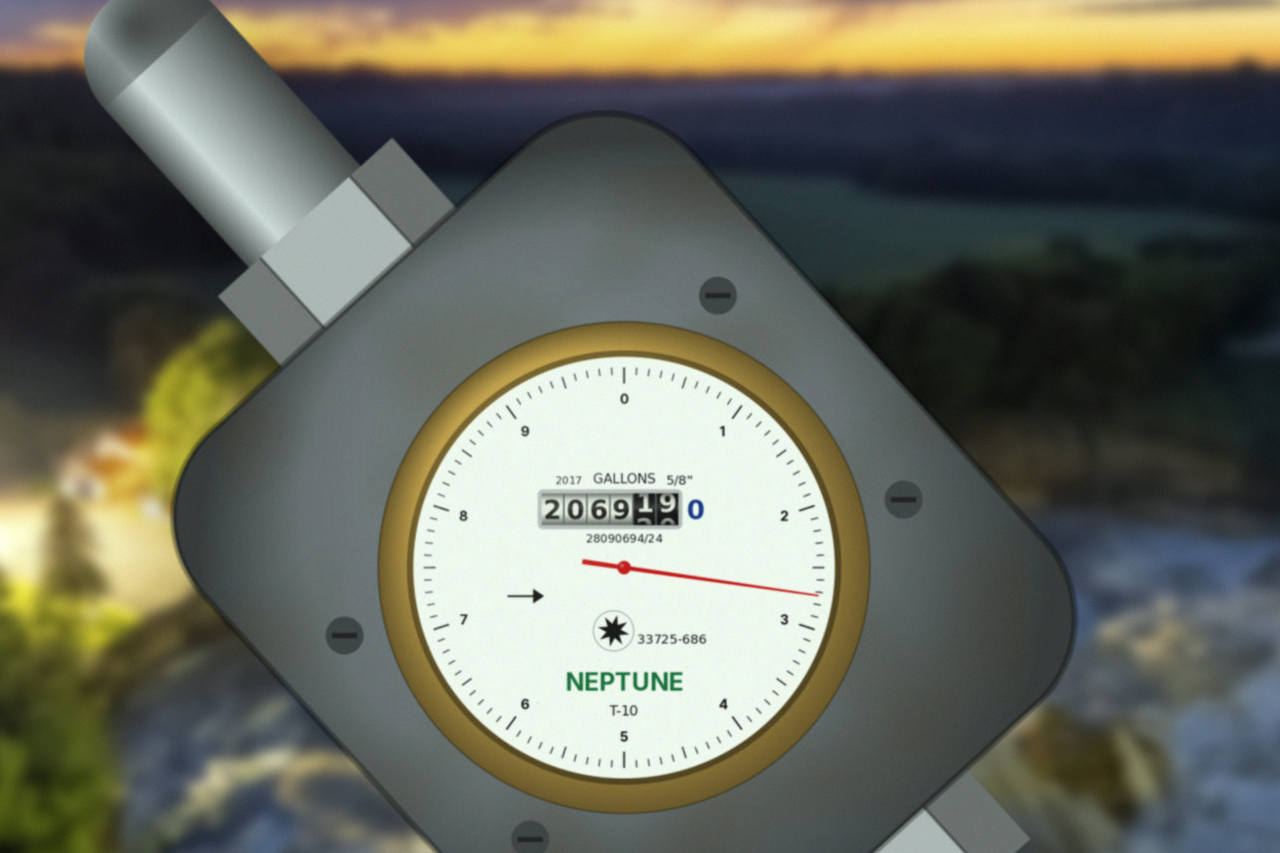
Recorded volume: 2069192.7 (gal)
